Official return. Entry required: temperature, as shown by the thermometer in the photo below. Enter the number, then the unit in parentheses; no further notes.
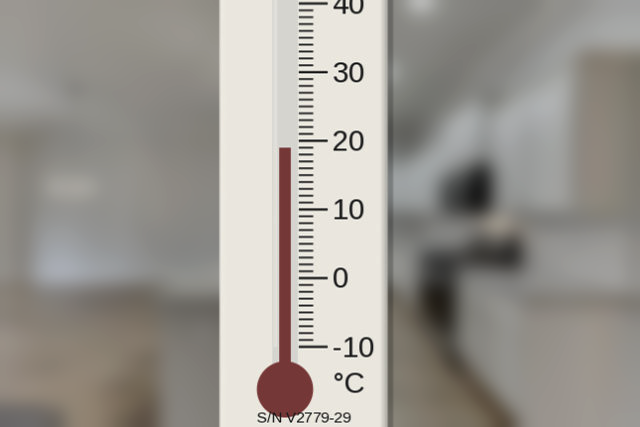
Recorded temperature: 19 (°C)
